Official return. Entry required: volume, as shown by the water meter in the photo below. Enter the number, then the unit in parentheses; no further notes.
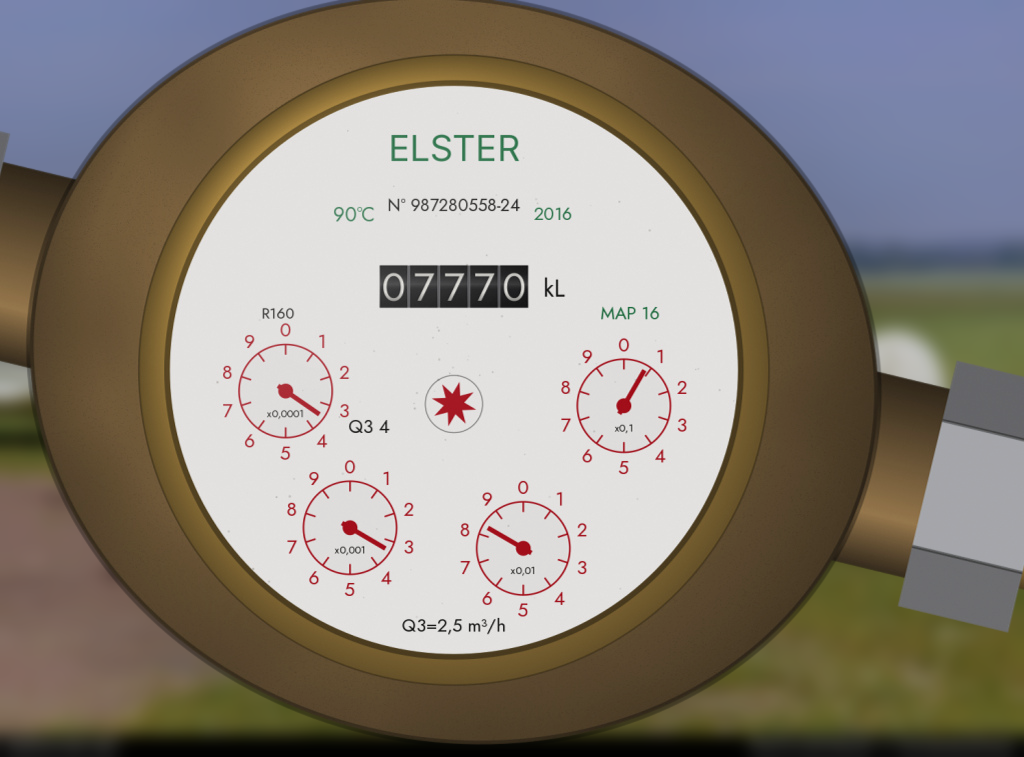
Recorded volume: 7770.0833 (kL)
